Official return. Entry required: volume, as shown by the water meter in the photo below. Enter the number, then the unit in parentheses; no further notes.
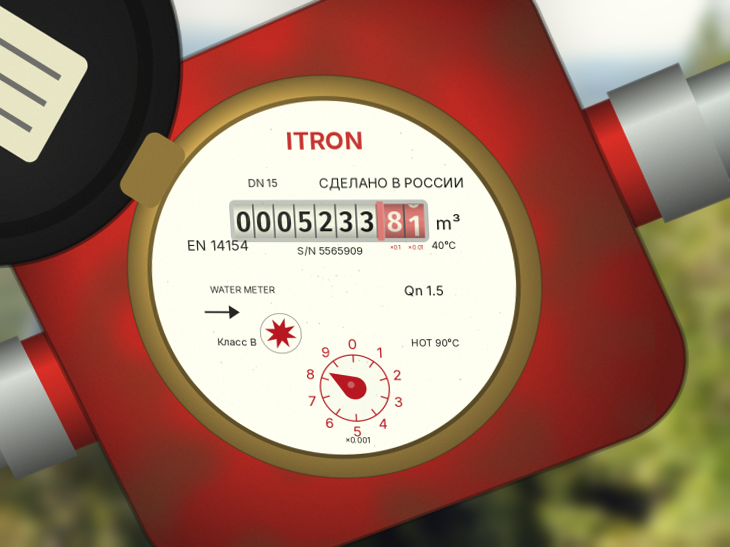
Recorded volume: 5233.808 (m³)
